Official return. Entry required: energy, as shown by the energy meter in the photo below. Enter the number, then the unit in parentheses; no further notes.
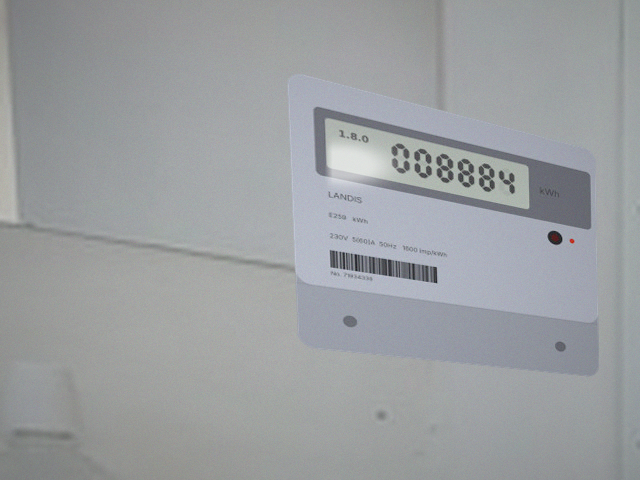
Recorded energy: 8884 (kWh)
